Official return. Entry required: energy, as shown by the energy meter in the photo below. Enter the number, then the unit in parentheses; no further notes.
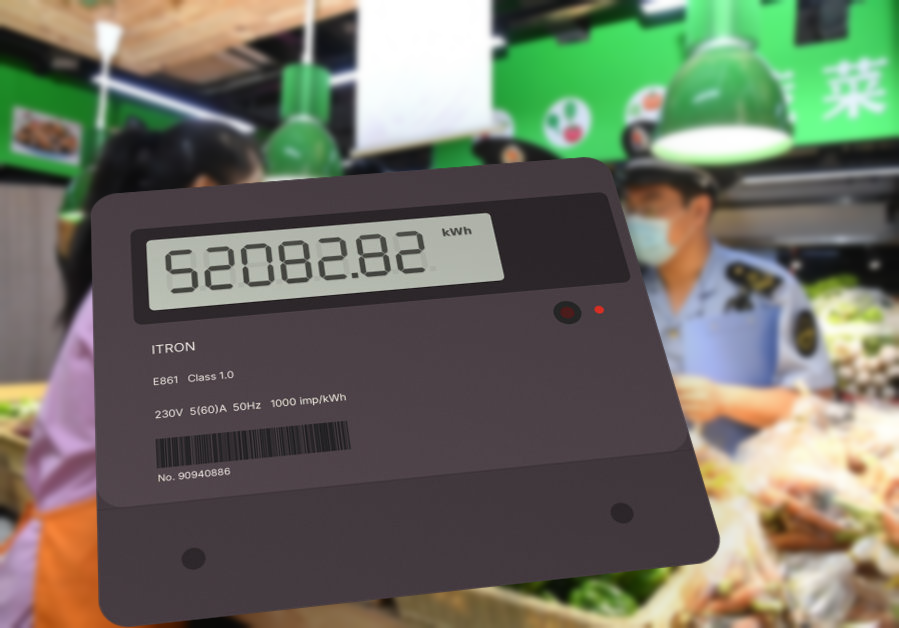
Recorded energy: 52082.82 (kWh)
